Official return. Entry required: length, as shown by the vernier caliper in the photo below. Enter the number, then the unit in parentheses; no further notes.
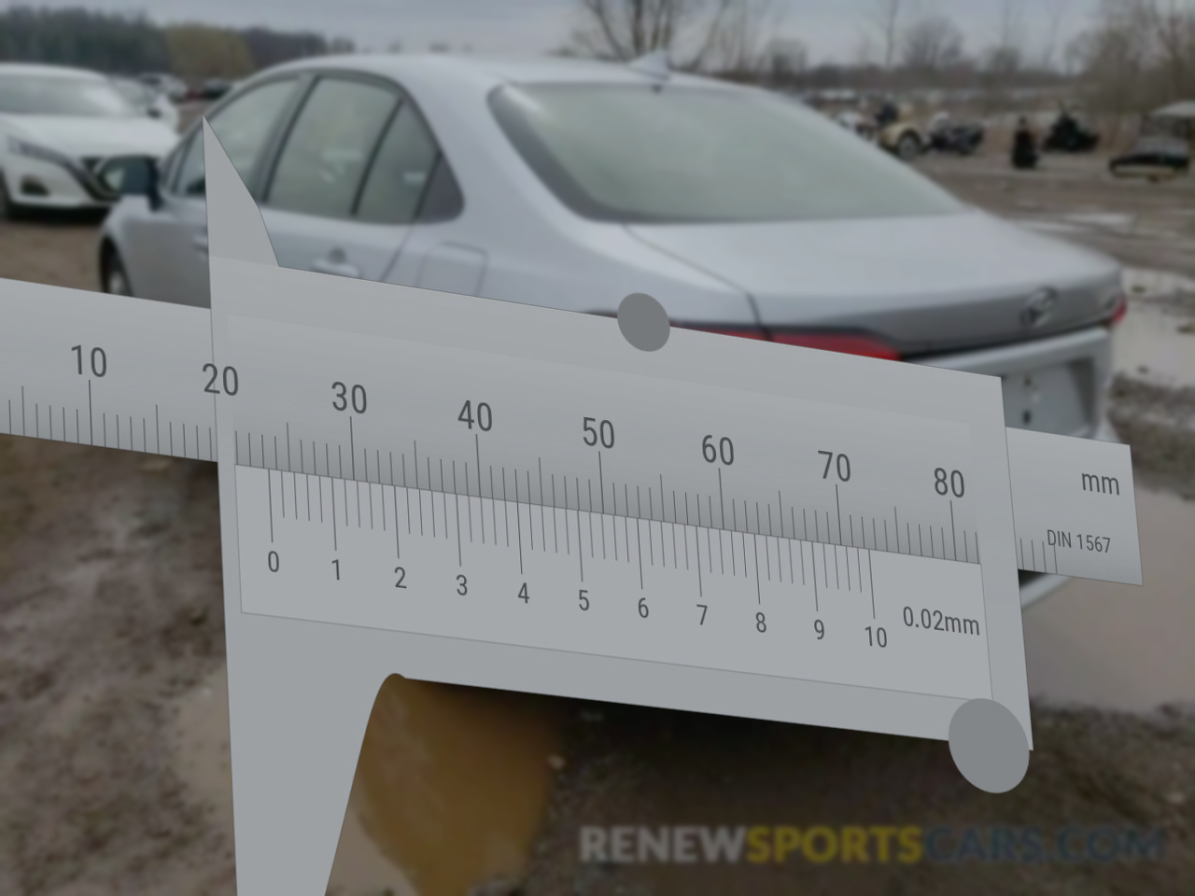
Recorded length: 23.4 (mm)
